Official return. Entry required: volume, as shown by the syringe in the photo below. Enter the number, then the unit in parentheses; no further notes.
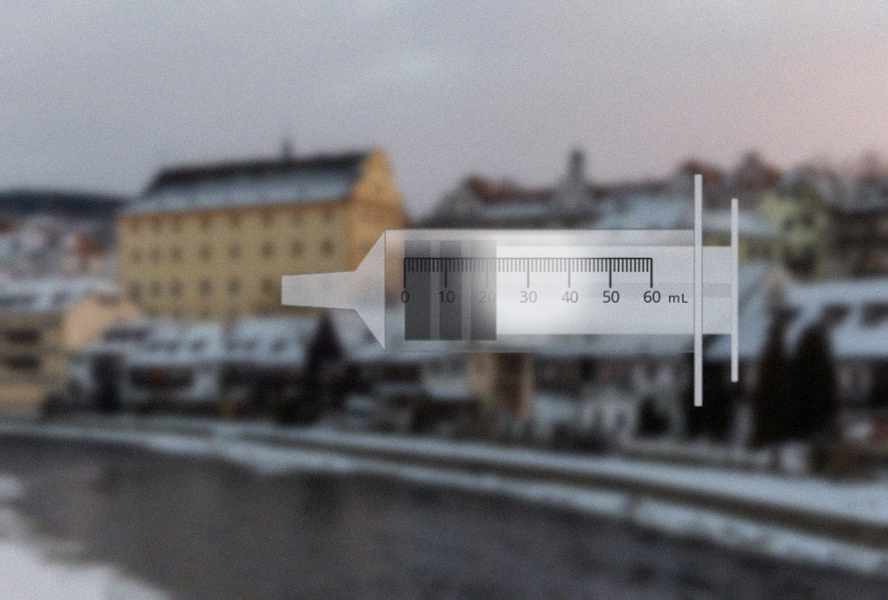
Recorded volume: 0 (mL)
